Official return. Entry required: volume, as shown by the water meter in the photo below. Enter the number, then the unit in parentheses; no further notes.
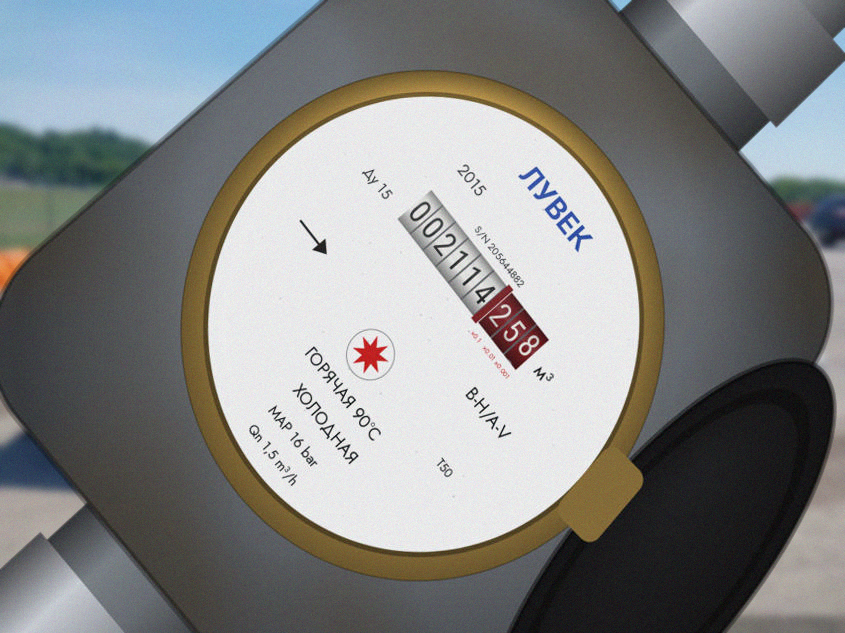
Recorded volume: 2114.258 (m³)
